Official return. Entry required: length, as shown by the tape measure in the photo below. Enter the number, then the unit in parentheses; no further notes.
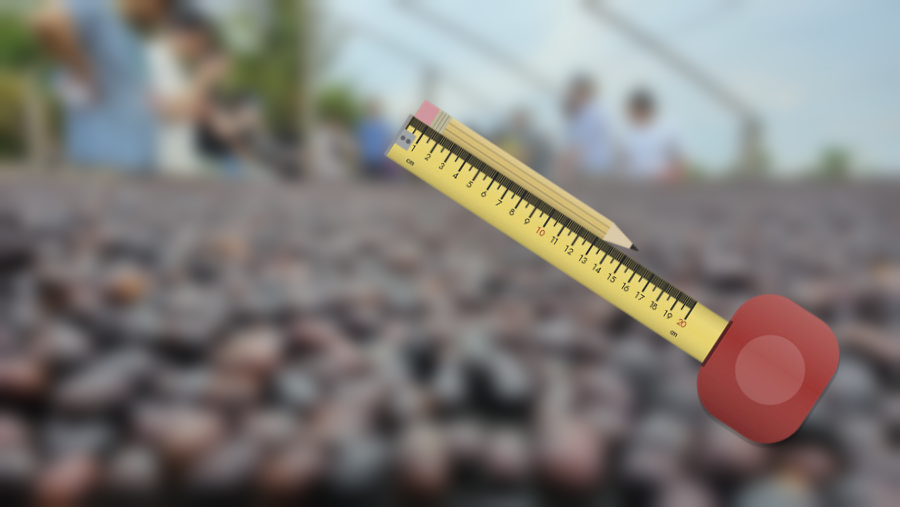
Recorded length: 15.5 (cm)
